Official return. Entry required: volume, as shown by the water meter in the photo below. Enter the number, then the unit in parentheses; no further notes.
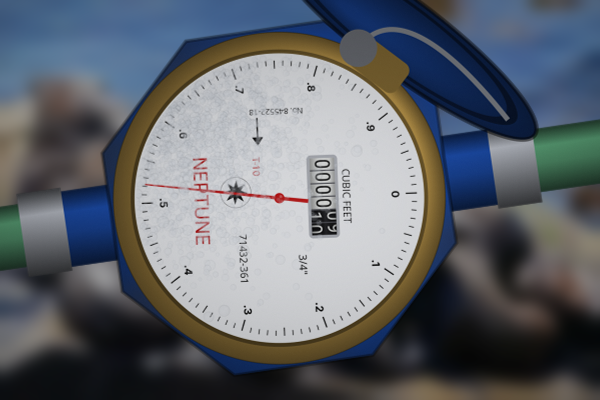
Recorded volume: 9.52 (ft³)
